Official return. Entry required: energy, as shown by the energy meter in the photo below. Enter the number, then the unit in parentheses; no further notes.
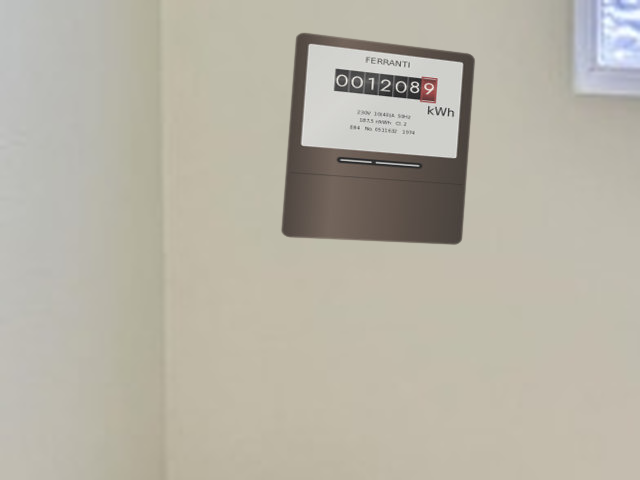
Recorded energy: 1208.9 (kWh)
